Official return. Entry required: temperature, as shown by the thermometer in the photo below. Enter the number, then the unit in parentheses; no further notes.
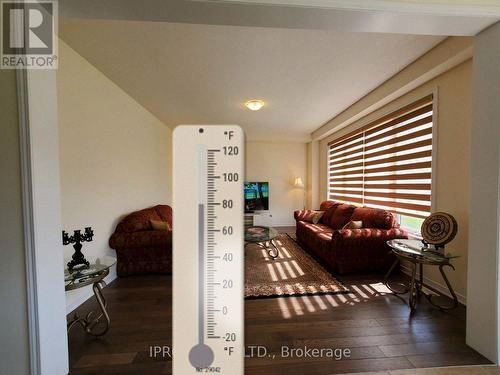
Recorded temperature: 80 (°F)
